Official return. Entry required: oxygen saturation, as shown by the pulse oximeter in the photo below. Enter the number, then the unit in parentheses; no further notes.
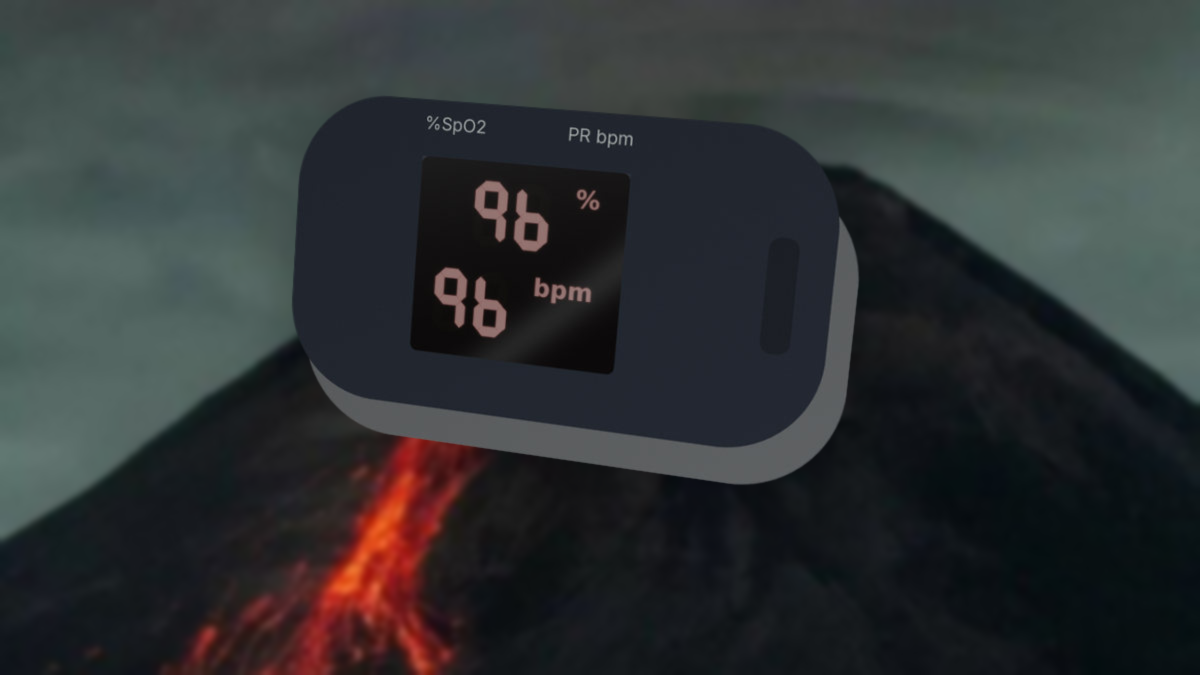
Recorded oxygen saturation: 96 (%)
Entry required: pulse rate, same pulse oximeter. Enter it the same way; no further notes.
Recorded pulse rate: 96 (bpm)
